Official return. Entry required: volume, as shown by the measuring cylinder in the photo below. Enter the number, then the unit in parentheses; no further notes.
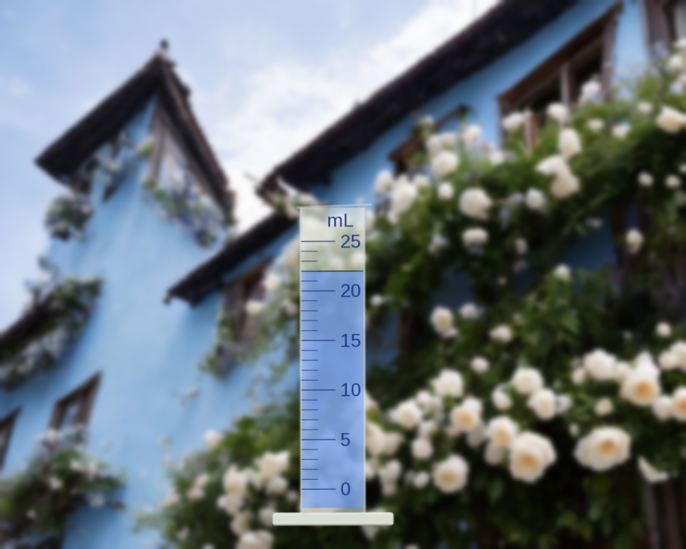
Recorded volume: 22 (mL)
